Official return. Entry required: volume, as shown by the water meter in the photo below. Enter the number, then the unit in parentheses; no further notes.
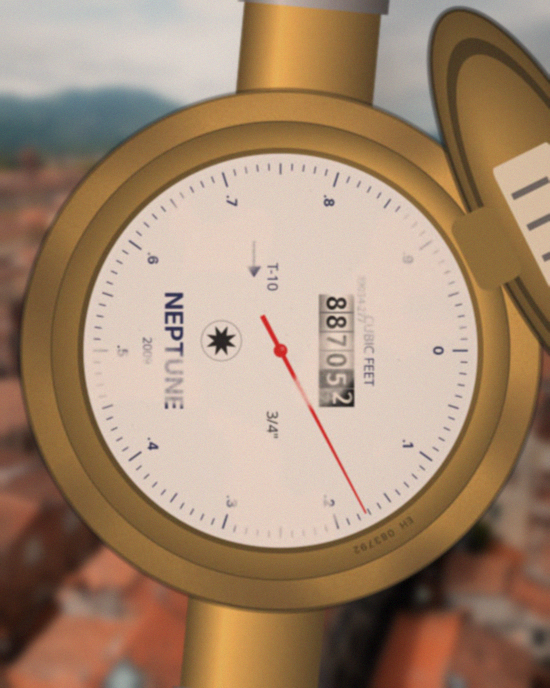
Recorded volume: 887052.17 (ft³)
